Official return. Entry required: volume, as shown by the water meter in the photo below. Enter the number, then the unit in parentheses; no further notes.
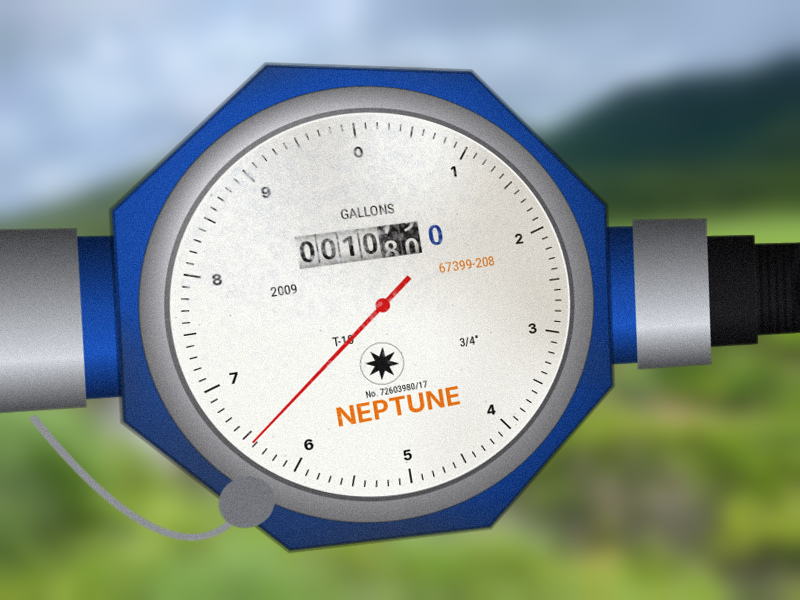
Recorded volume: 10796.4 (gal)
